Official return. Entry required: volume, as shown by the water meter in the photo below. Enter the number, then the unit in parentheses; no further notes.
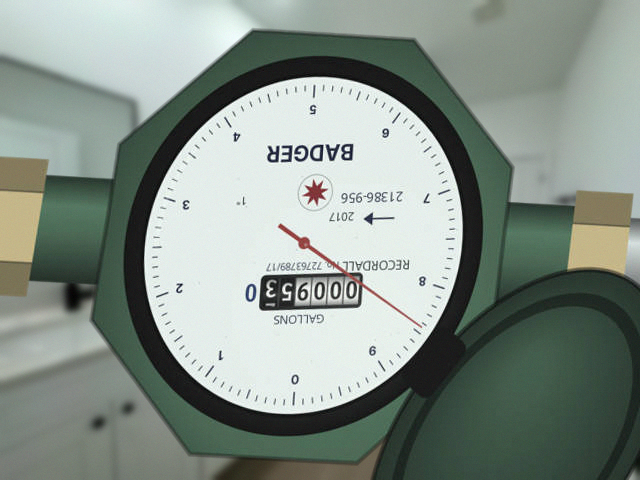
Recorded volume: 9528.4 (gal)
